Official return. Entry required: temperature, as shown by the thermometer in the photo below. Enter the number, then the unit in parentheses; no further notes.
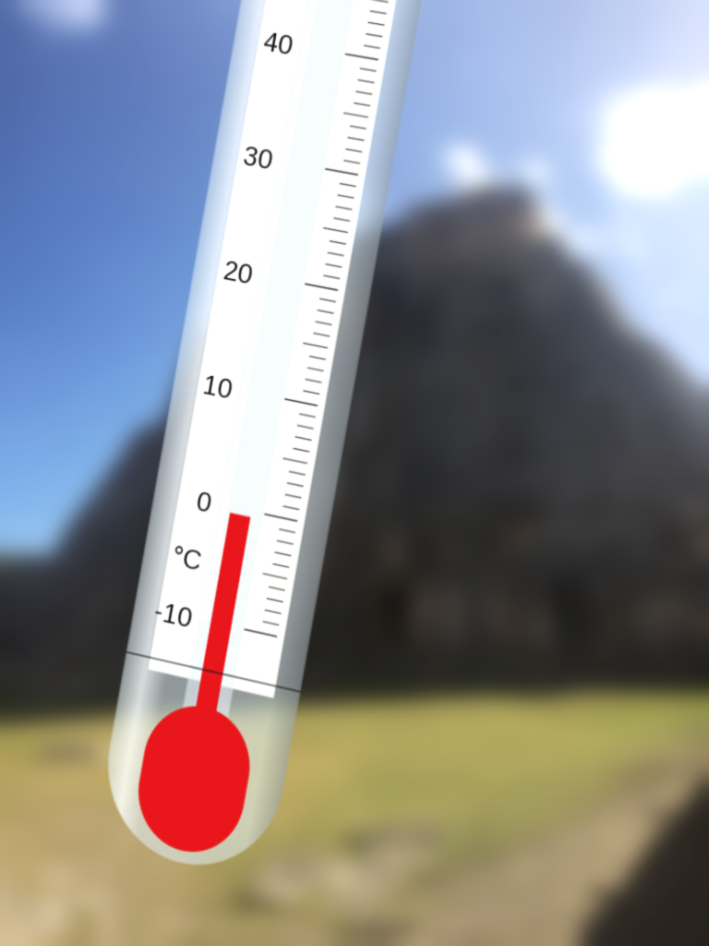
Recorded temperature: -0.5 (°C)
